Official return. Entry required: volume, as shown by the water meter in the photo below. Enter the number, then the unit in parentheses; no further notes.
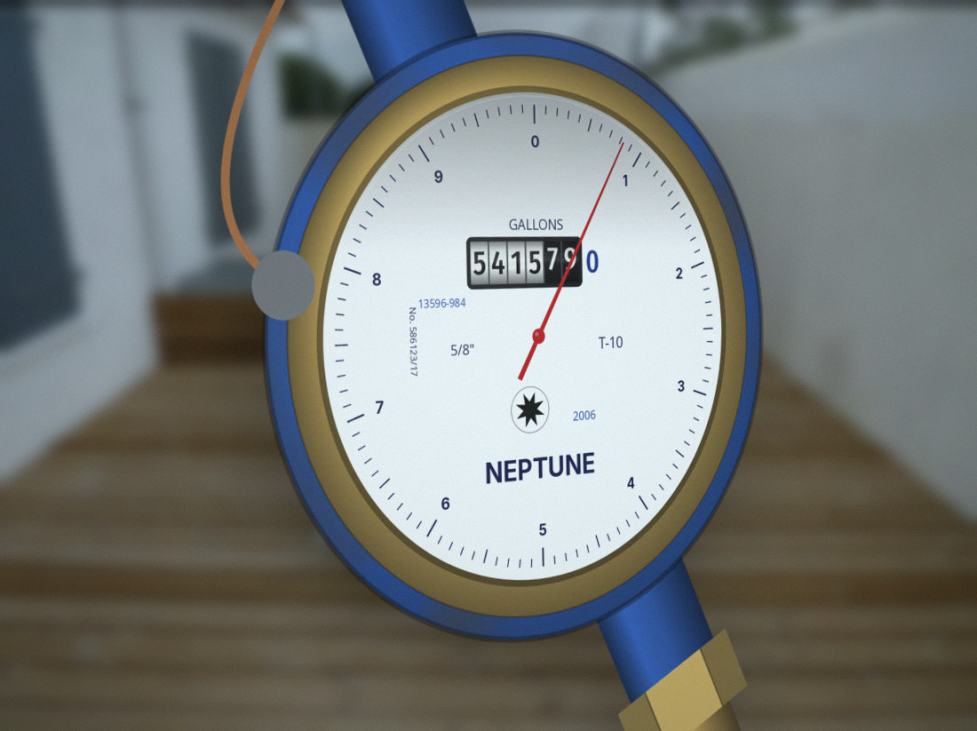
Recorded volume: 5415790.8 (gal)
